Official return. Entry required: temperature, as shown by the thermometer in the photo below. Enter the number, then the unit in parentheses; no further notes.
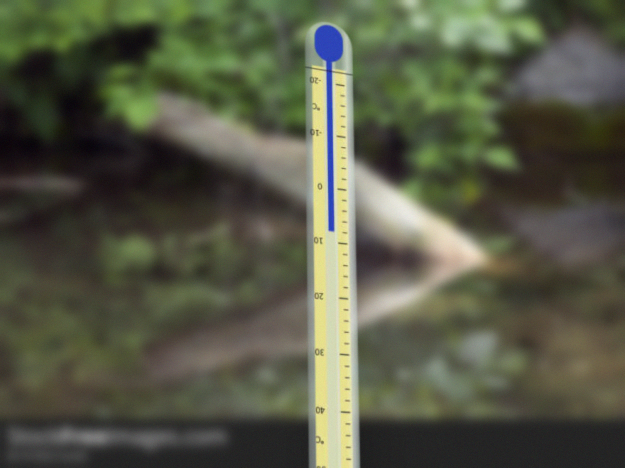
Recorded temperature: 8 (°C)
